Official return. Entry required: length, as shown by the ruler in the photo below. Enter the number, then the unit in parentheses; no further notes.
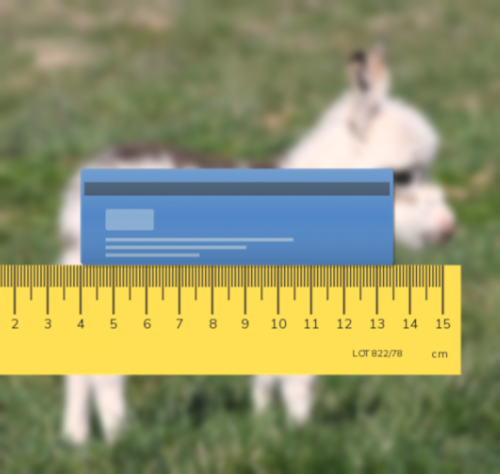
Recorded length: 9.5 (cm)
